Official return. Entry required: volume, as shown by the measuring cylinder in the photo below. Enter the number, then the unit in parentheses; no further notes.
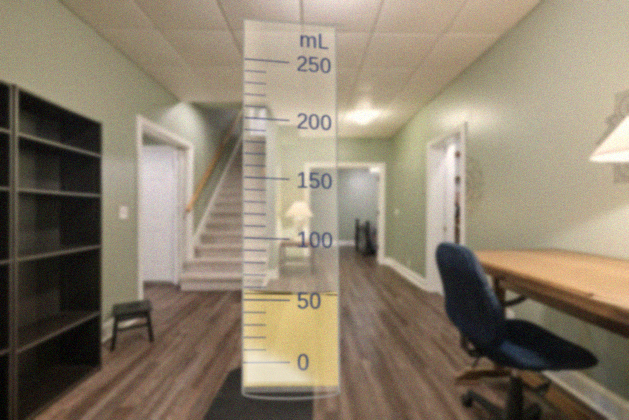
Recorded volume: 55 (mL)
